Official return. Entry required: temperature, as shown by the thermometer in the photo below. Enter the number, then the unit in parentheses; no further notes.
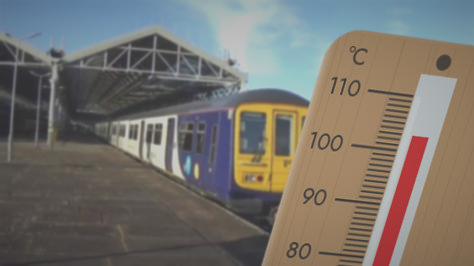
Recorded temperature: 103 (°C)
